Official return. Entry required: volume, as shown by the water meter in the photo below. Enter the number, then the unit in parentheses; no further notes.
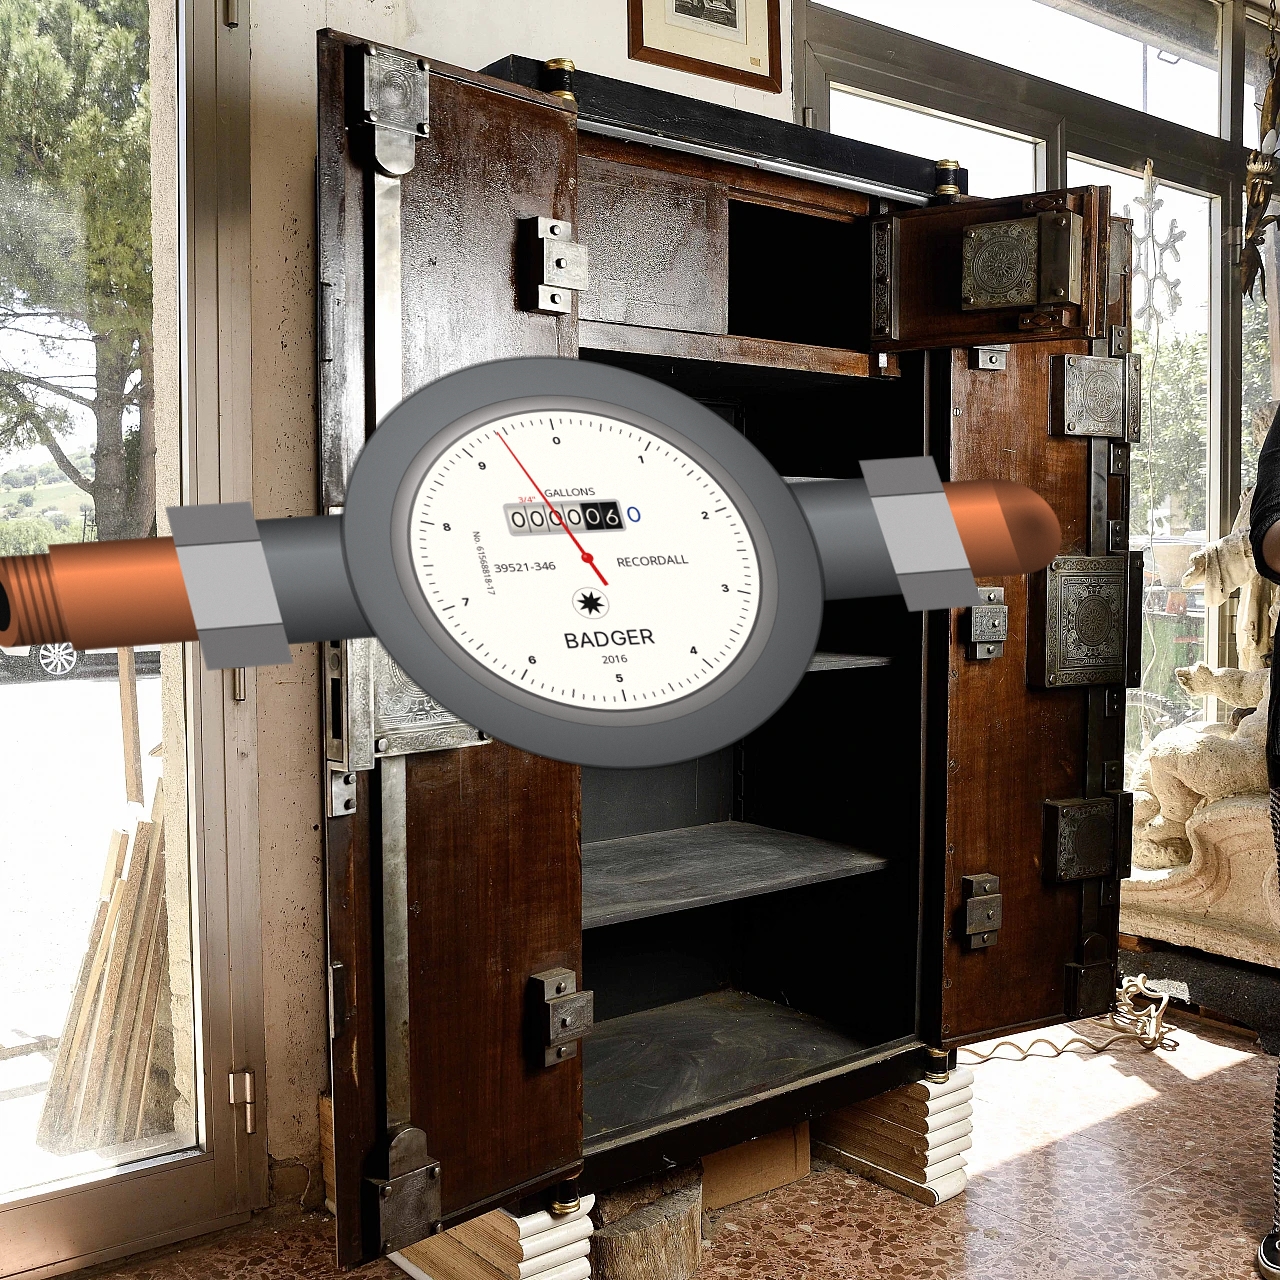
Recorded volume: 59.4 (gal)
